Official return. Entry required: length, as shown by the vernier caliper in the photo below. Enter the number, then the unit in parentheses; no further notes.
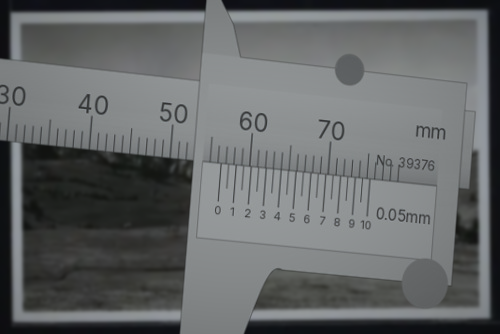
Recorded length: 56.4 (mm)
